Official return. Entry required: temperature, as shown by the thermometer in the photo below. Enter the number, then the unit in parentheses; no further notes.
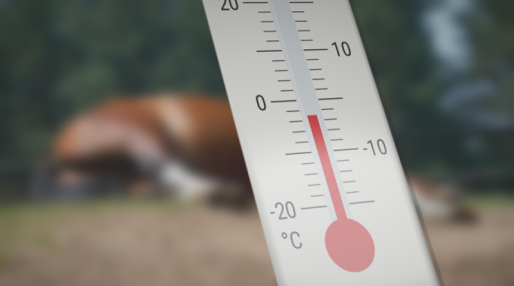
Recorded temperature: -3 (°C)
